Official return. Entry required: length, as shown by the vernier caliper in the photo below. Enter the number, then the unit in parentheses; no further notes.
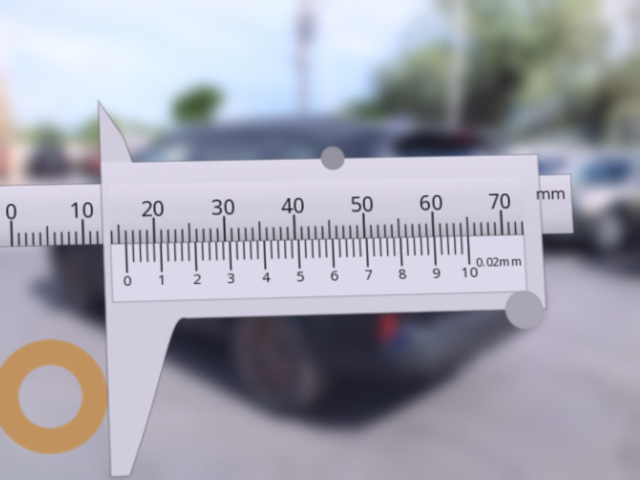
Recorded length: 16.0 (mm)
